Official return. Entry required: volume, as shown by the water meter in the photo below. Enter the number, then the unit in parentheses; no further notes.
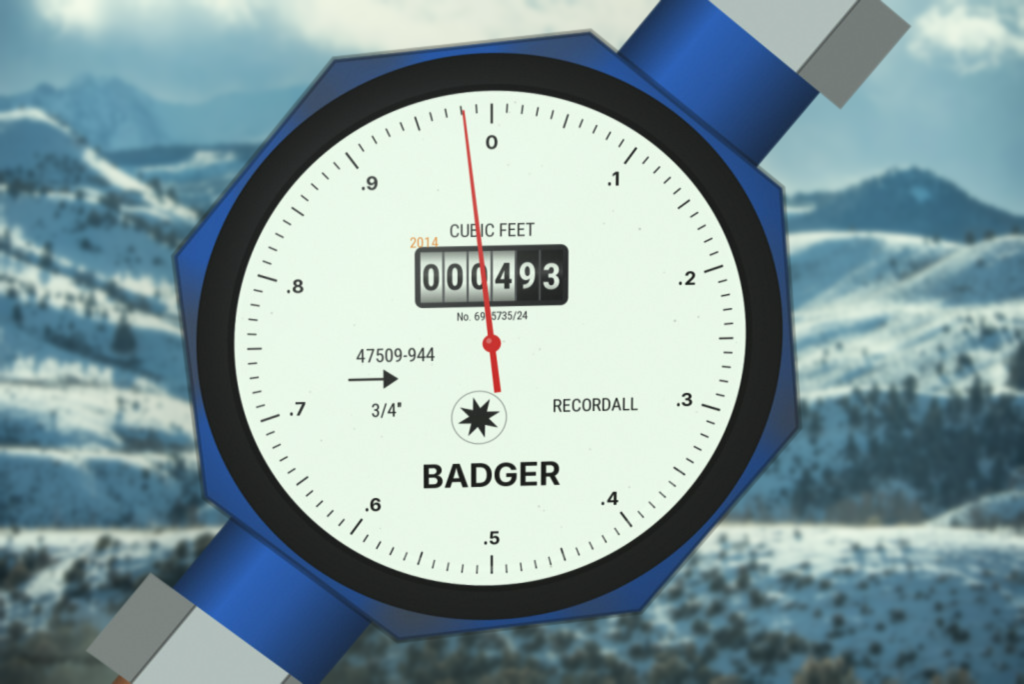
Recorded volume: 492.98 (ft³)
